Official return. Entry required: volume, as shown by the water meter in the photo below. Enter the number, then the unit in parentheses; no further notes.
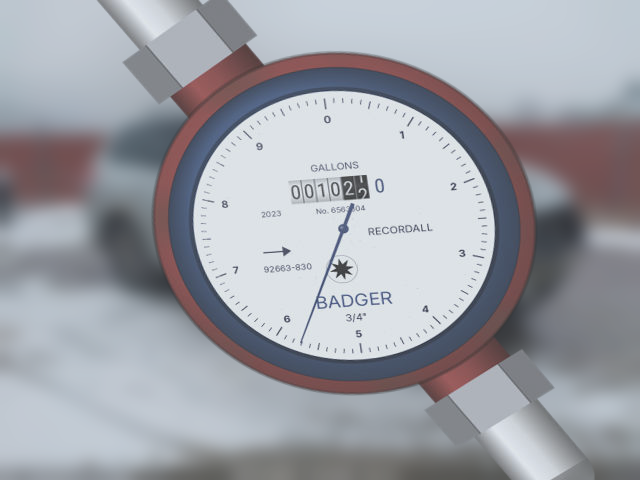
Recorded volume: 10215.7 (gal)
